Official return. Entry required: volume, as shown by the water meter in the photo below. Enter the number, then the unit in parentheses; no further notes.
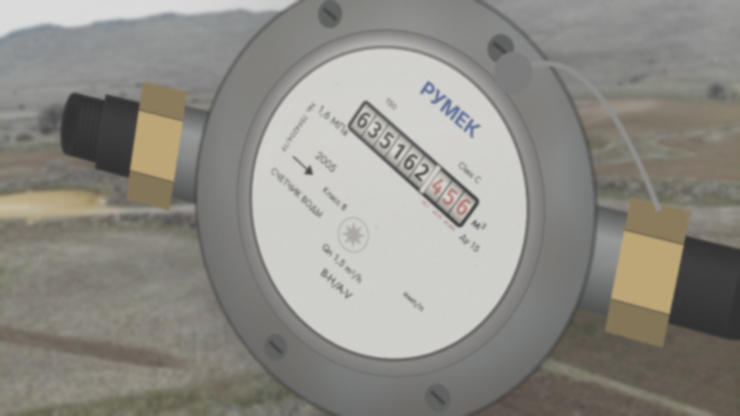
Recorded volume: 635162.456 (m³)
